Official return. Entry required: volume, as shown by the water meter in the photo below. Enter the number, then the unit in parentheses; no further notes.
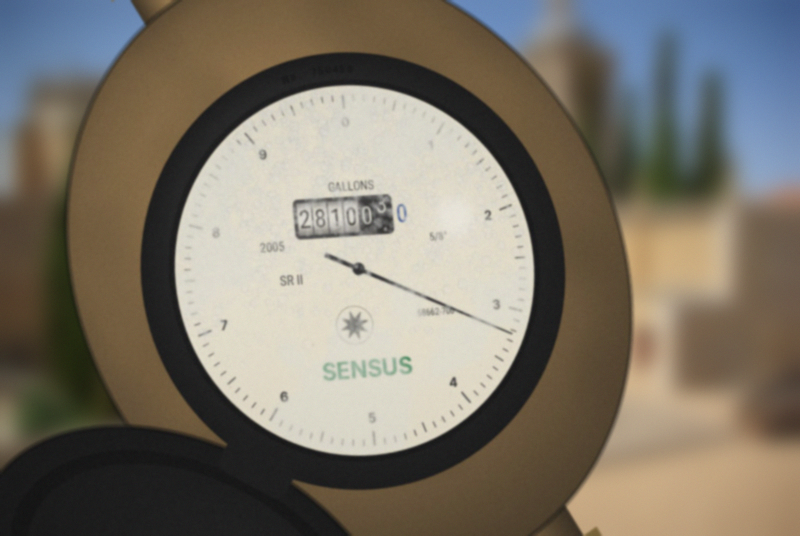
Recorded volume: 2810033.2 (gal)
